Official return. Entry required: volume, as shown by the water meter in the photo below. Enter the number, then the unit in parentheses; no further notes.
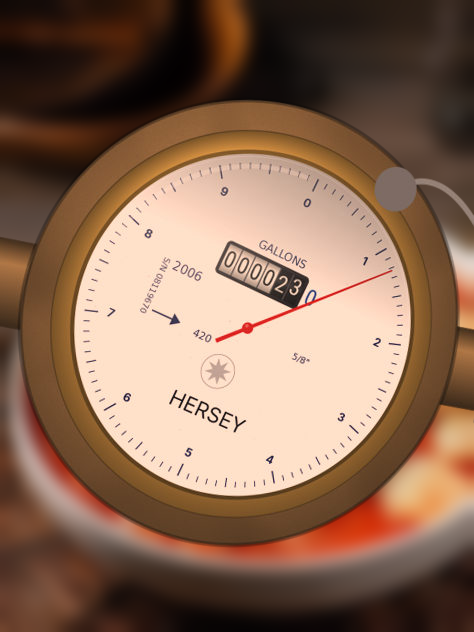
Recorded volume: 231.2 (gal)
